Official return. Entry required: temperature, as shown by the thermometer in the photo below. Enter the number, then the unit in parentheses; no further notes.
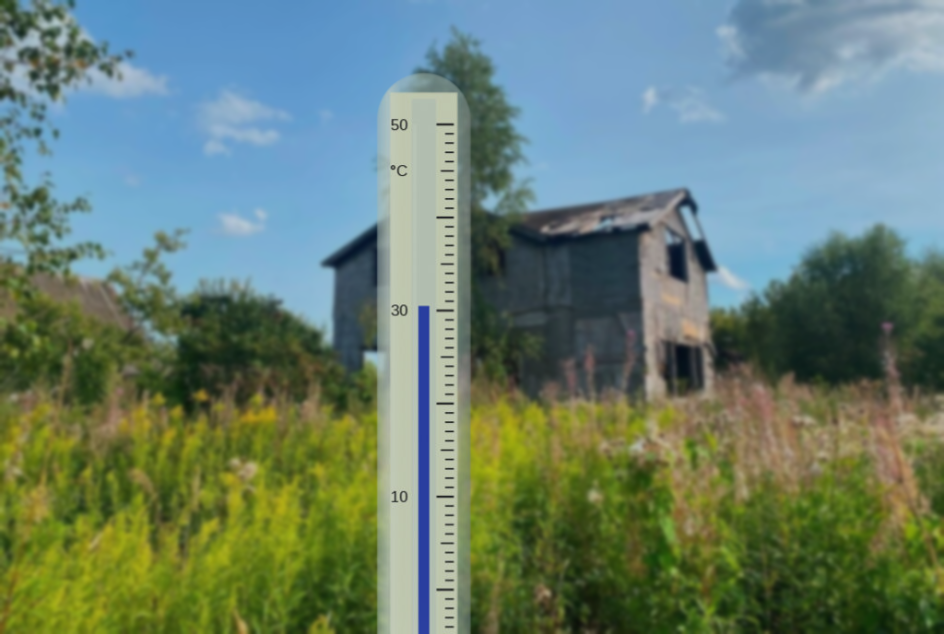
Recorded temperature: 30.5 (°C)
